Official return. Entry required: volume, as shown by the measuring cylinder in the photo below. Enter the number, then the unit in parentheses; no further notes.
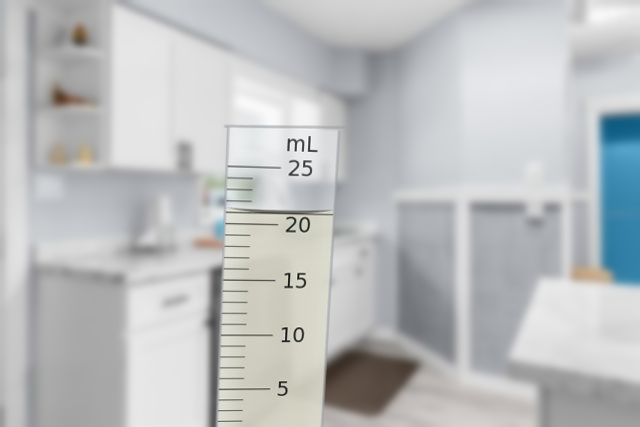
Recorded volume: 21 (mL)
